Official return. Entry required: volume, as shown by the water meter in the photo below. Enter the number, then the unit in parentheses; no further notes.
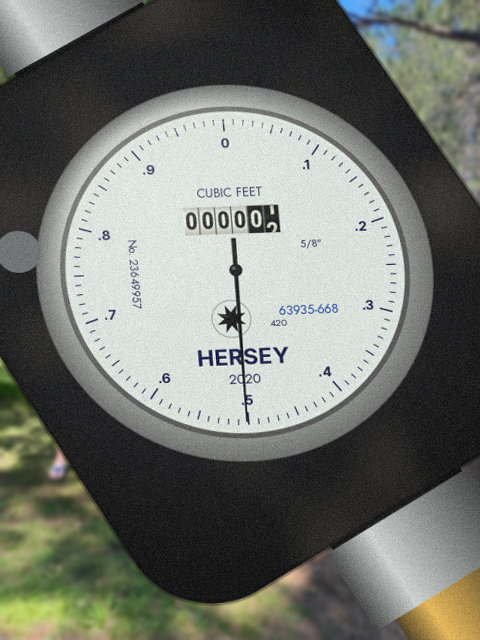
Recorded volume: 1.50 (ft³)
